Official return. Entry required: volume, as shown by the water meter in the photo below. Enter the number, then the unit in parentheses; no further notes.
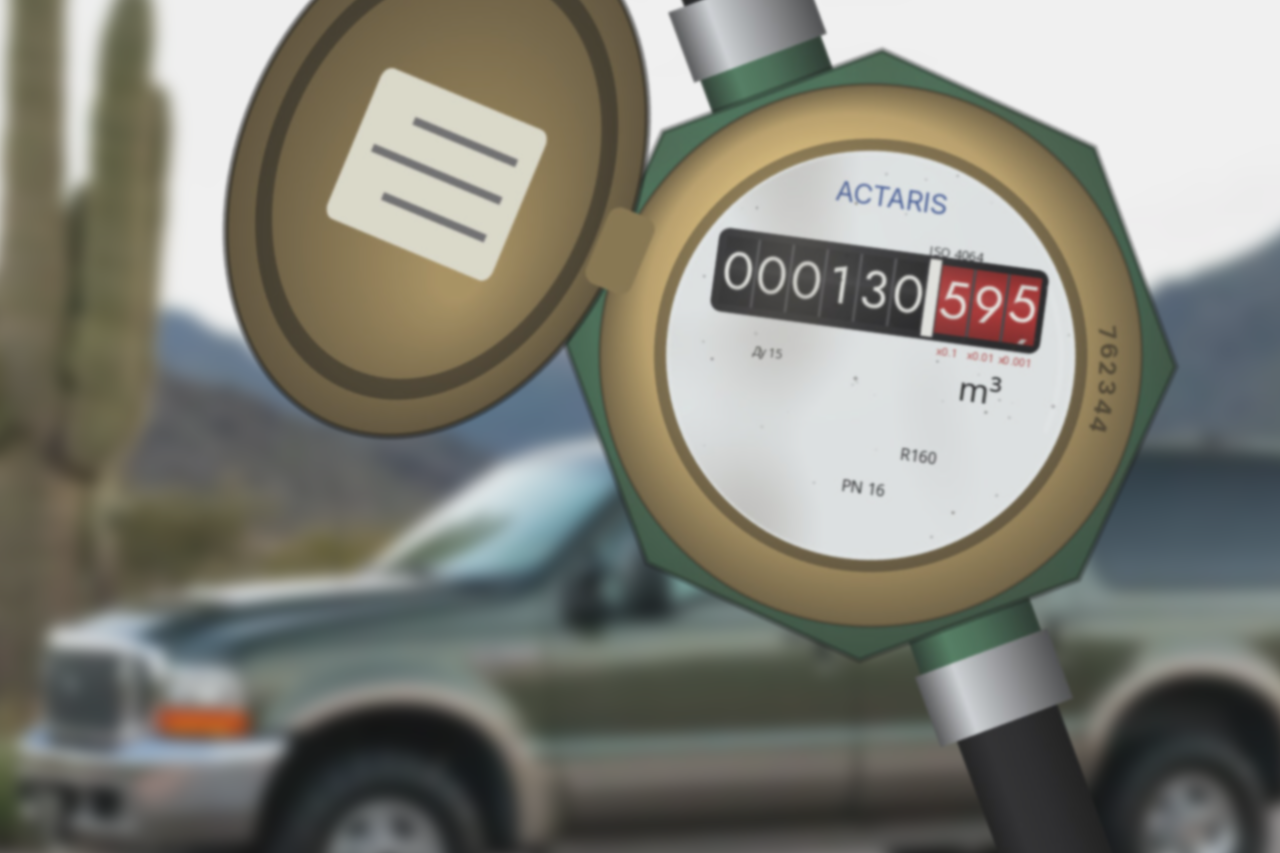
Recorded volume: 130.595 (m³)
